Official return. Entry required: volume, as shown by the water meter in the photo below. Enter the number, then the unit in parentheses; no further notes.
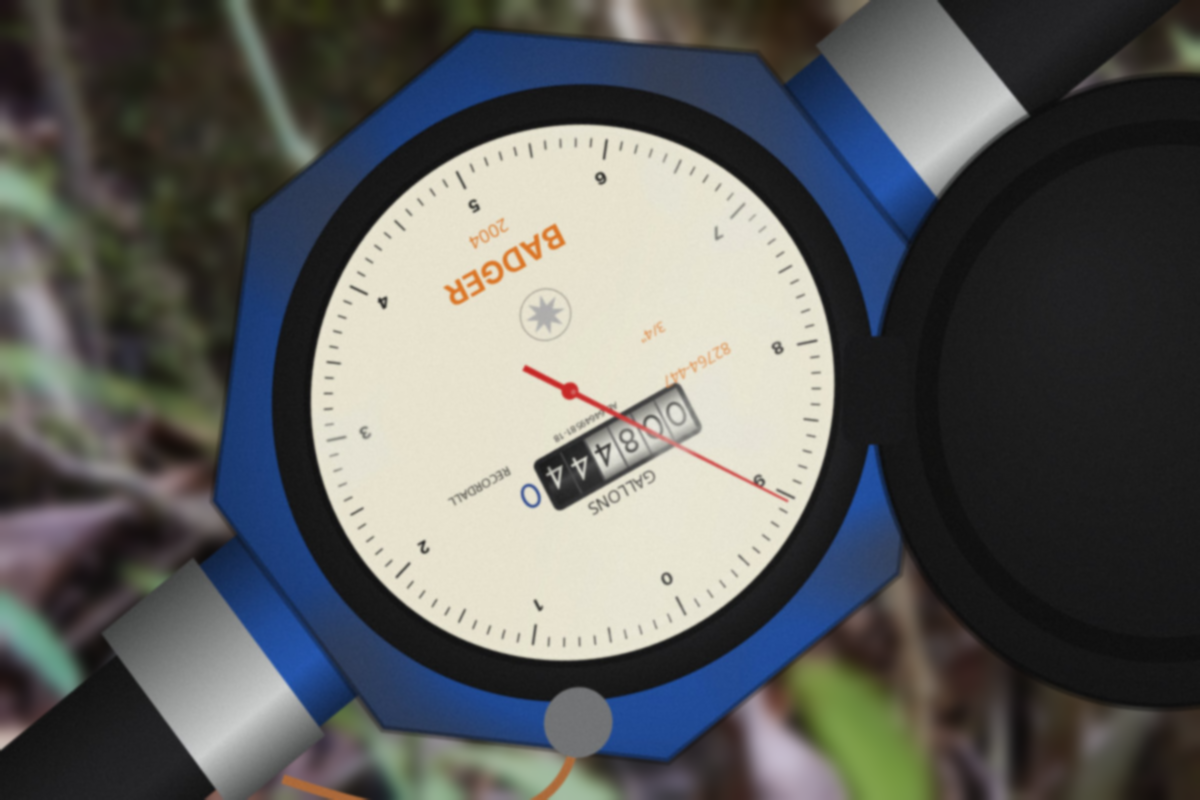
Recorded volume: 84439.0 (gal)
